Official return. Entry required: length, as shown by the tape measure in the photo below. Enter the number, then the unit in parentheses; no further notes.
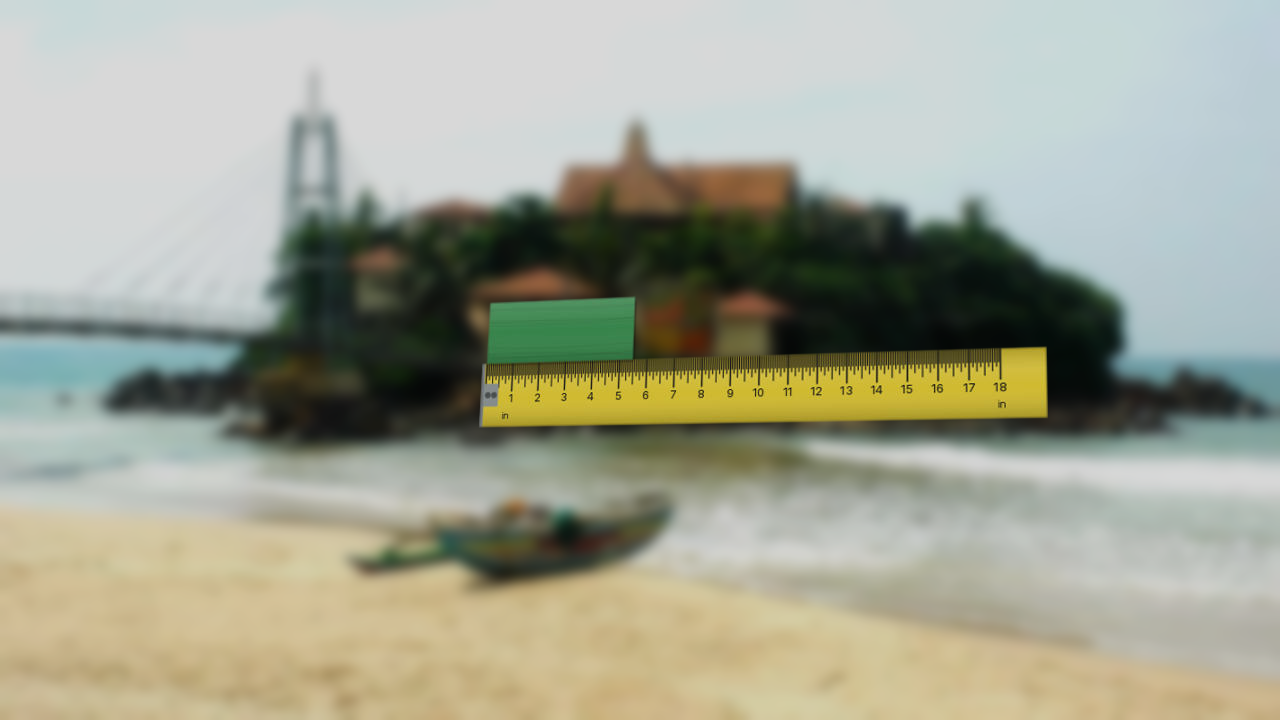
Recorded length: 5.5 (in)
